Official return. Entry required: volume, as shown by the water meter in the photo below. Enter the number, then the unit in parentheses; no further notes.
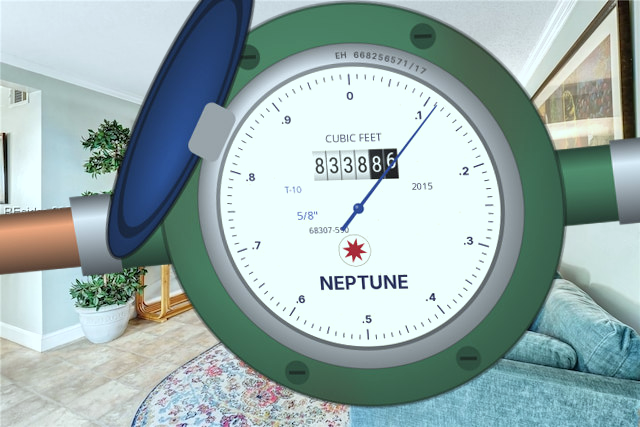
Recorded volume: 833886.11 (ft³)
